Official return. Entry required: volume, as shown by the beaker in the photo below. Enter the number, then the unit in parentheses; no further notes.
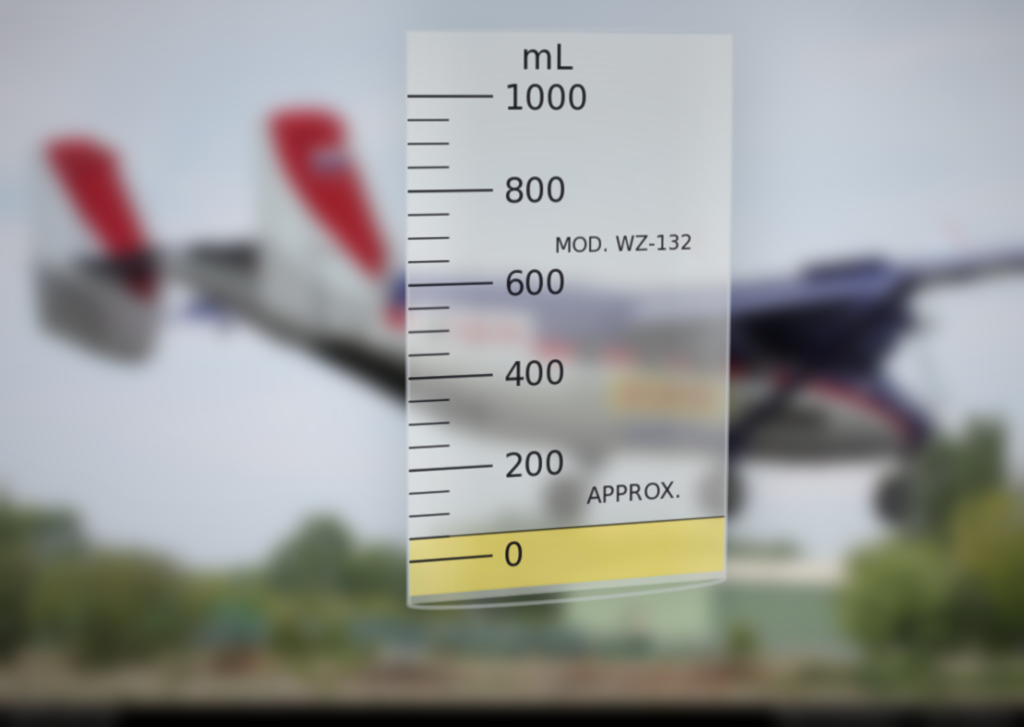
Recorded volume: 50 (mL)
